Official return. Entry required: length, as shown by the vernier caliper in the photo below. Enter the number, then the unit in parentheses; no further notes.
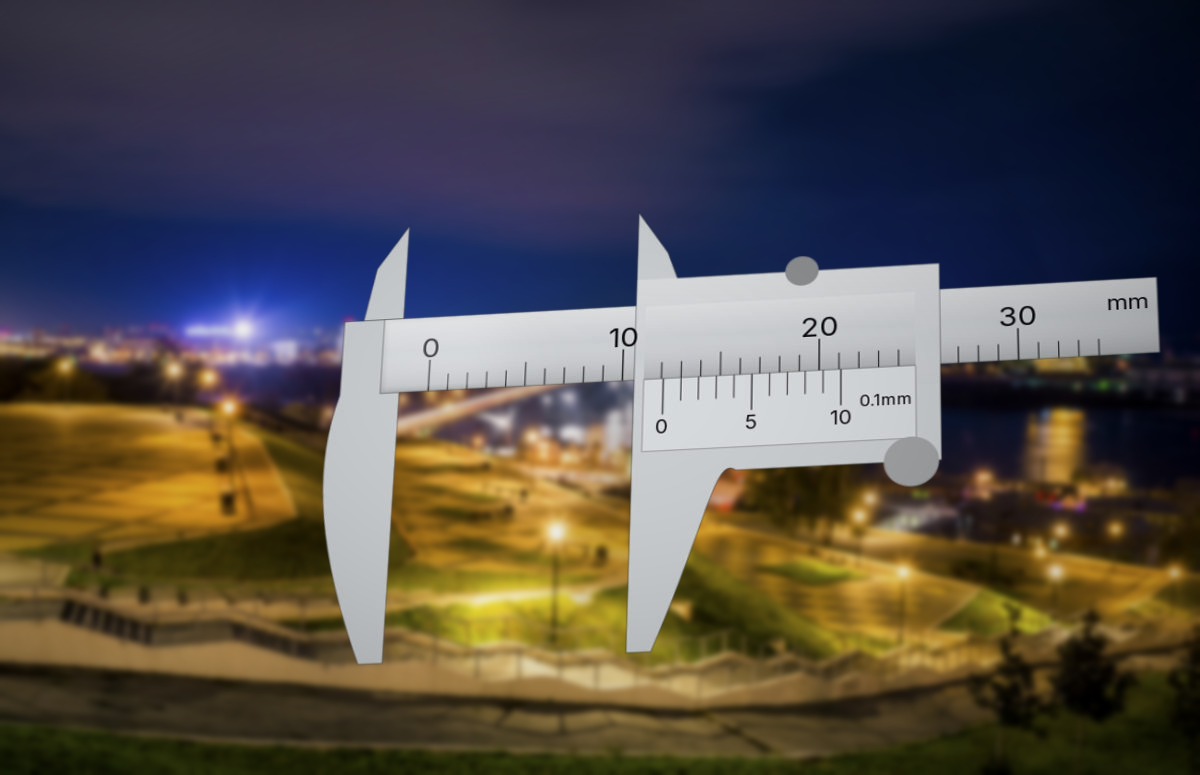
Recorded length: 12.1 (mm)
